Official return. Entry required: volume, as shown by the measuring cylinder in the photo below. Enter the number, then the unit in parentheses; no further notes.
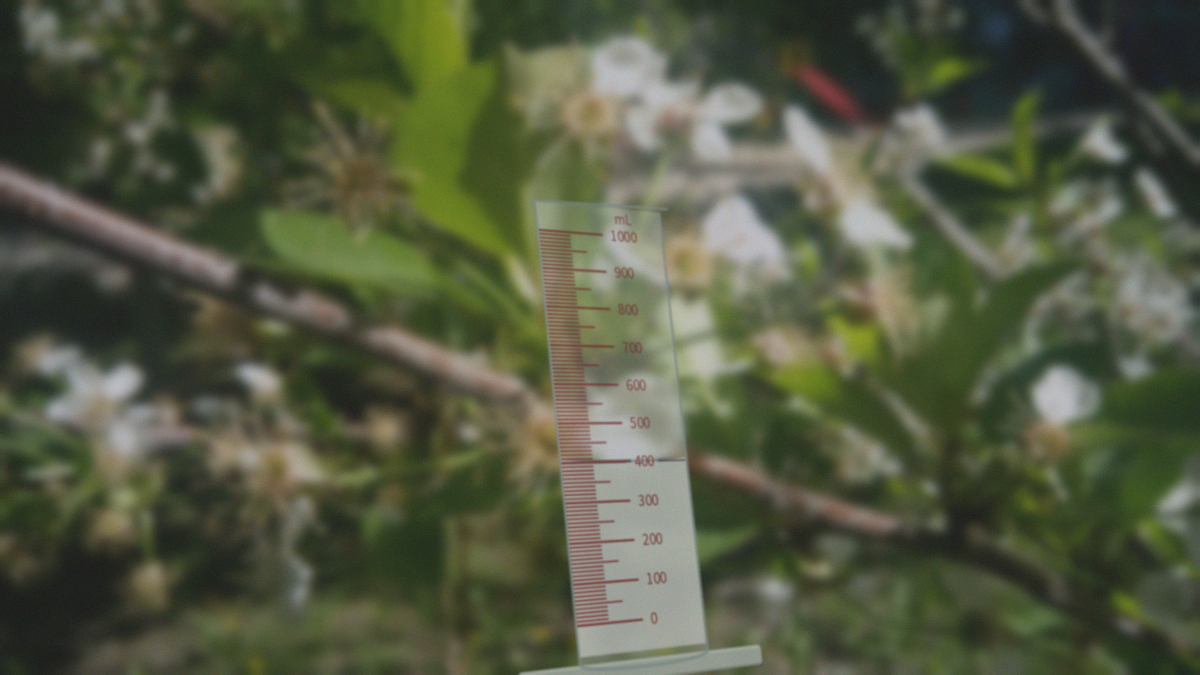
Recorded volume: 400 (mL)
